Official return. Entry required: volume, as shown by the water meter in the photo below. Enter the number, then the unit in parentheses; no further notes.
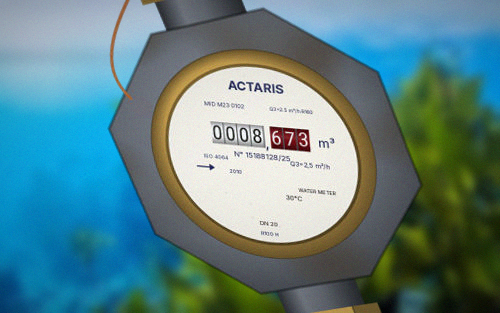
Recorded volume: 8.673 (m³)
